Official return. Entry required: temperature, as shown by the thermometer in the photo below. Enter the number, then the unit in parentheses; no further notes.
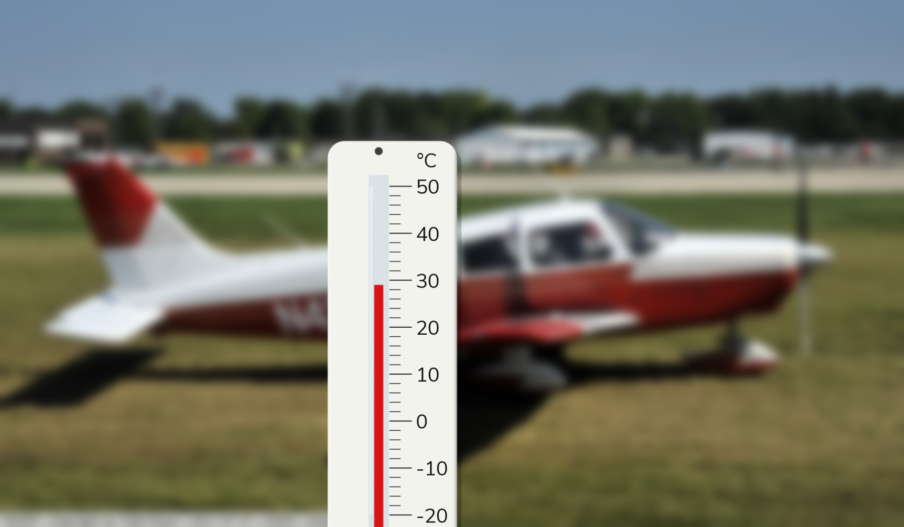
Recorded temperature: 29 (°C)
